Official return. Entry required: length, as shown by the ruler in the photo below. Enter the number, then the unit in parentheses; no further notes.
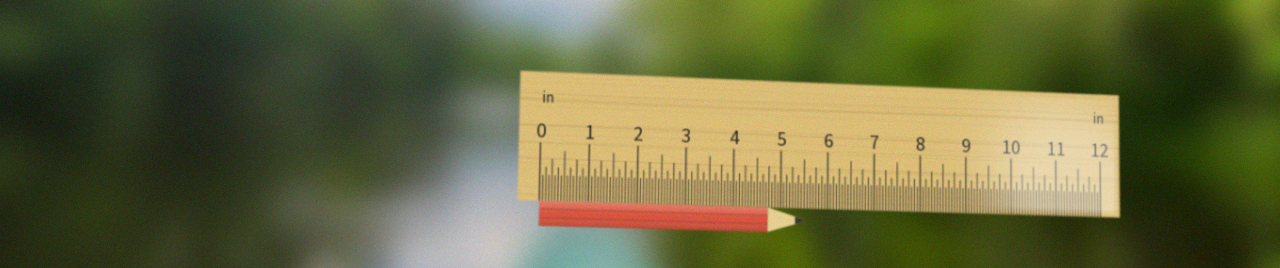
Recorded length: 5.5 (in)
